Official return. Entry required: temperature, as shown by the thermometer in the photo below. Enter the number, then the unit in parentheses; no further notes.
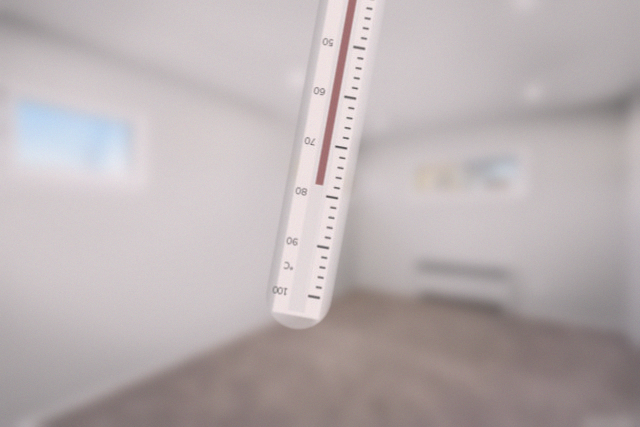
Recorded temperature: 78 (°C)
